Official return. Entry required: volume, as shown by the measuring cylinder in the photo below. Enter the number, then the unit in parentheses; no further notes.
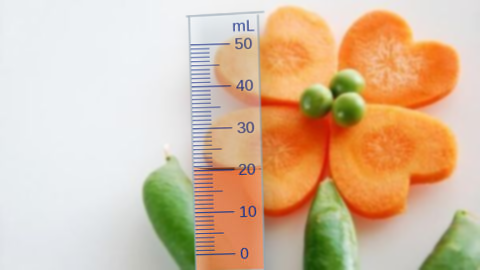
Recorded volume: 20 (mL)
